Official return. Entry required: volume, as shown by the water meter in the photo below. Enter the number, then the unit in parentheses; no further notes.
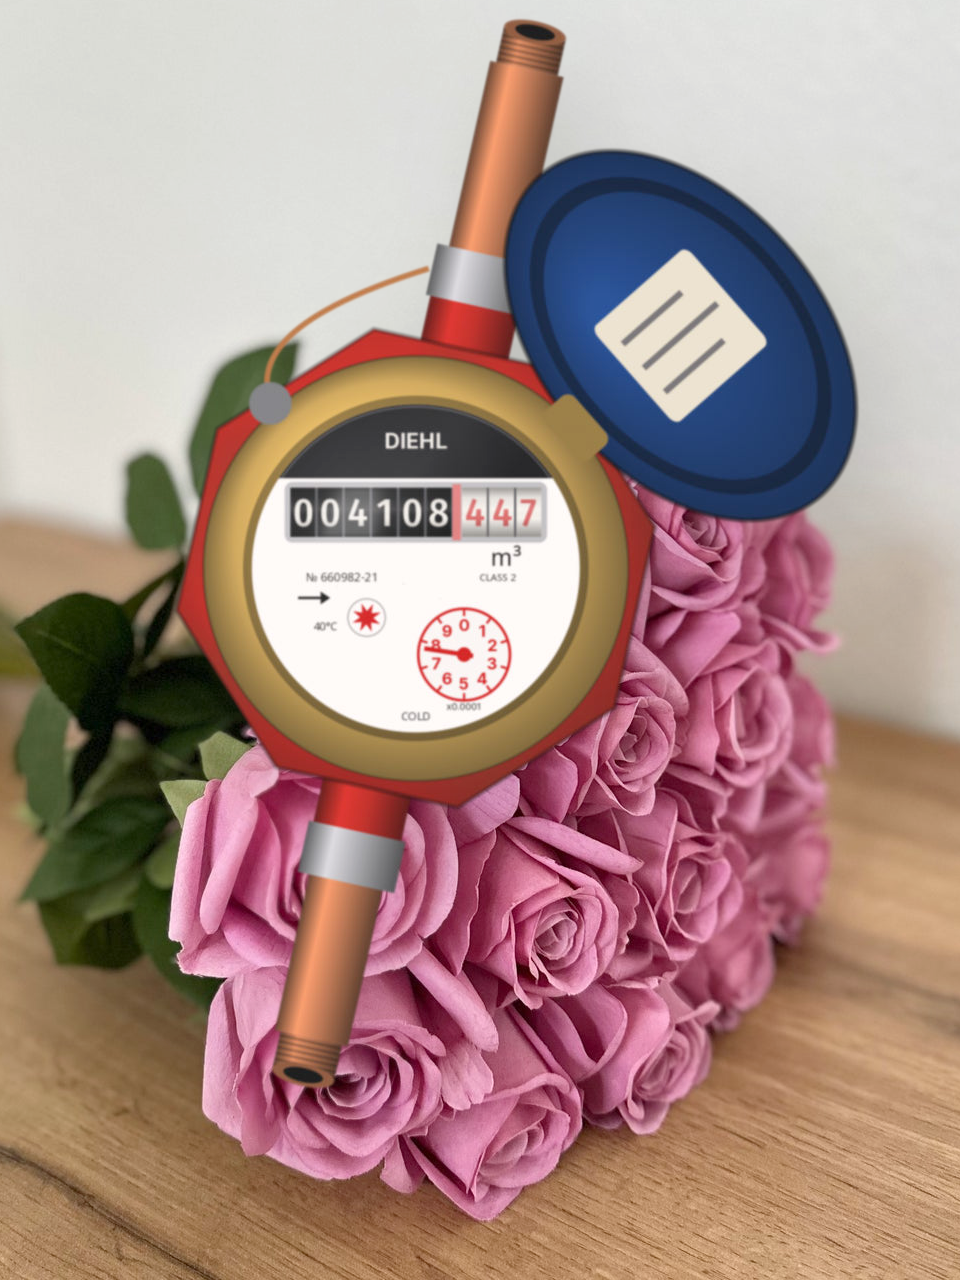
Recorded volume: 4108.4477 (m³)
